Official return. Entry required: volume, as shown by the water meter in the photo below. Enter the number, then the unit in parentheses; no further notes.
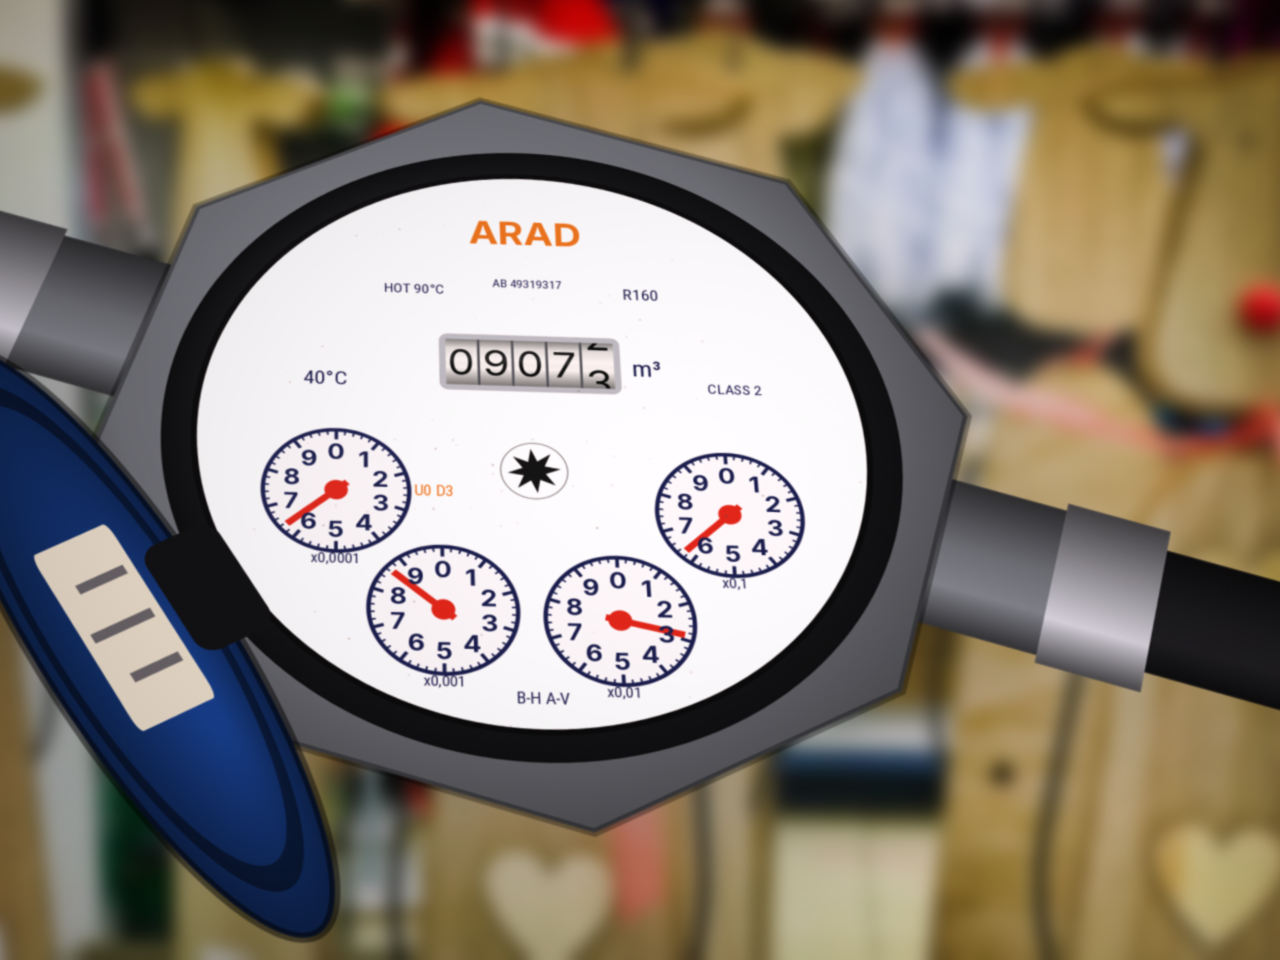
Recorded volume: 9072.6286 (m³)
